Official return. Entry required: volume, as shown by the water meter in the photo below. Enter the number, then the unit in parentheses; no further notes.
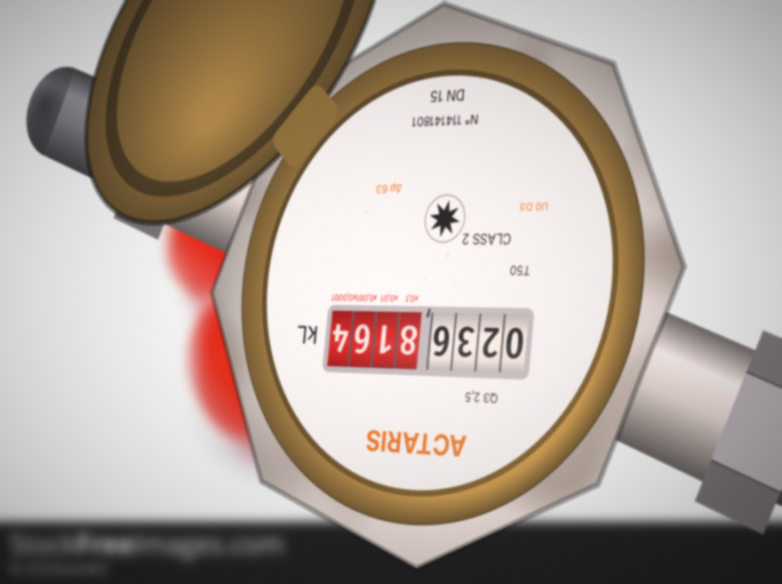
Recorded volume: 236.8164 (kL)
